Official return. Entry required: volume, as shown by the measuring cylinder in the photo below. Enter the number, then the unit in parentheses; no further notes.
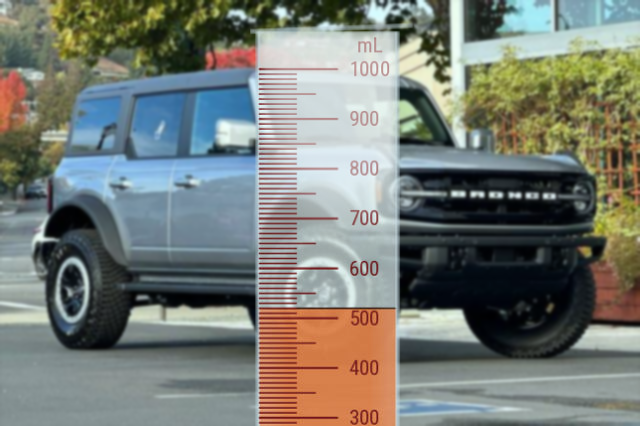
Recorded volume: 520 (mL)
